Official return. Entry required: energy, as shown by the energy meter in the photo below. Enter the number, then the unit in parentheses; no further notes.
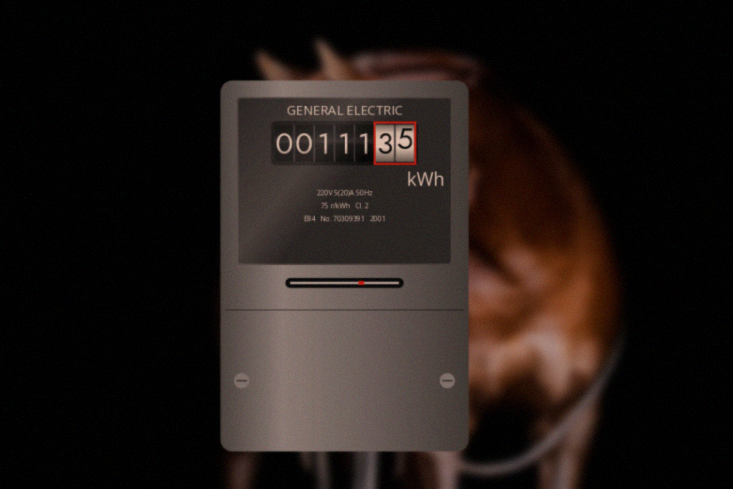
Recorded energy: 111.35 (kWh)
